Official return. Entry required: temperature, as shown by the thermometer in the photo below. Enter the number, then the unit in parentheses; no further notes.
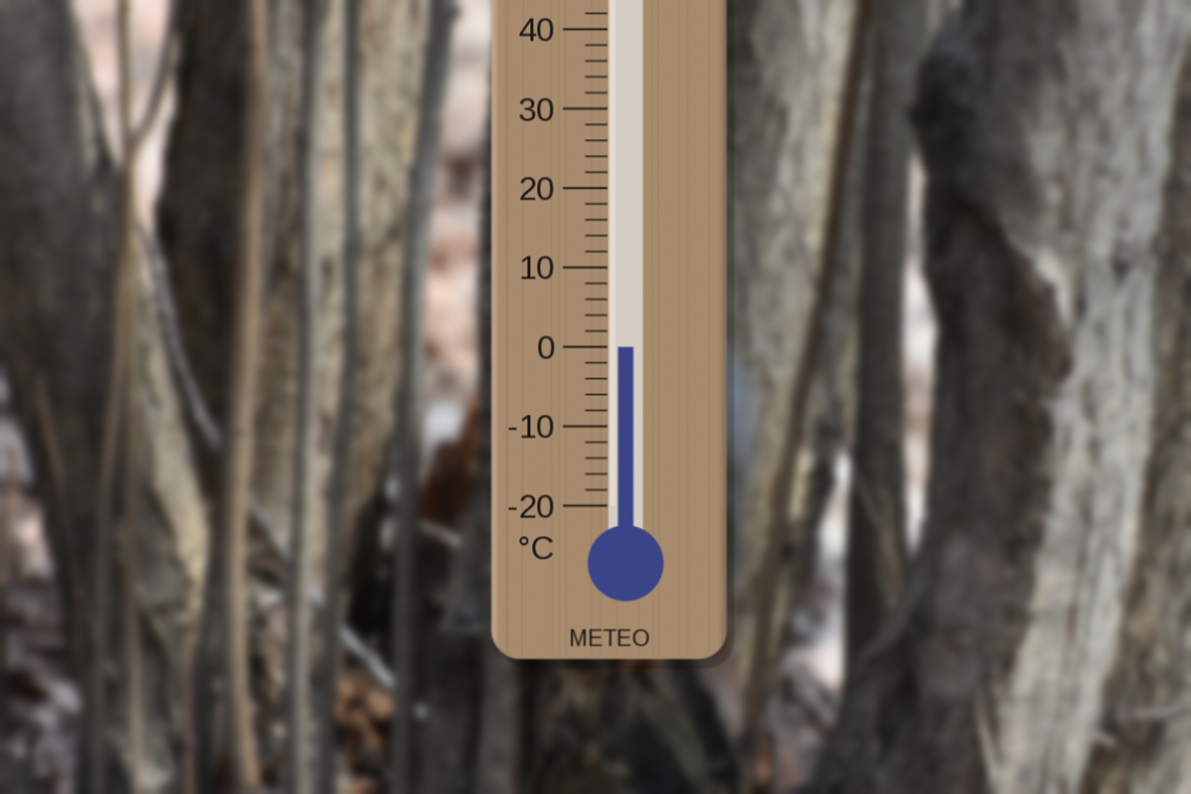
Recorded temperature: 0 (°C)
